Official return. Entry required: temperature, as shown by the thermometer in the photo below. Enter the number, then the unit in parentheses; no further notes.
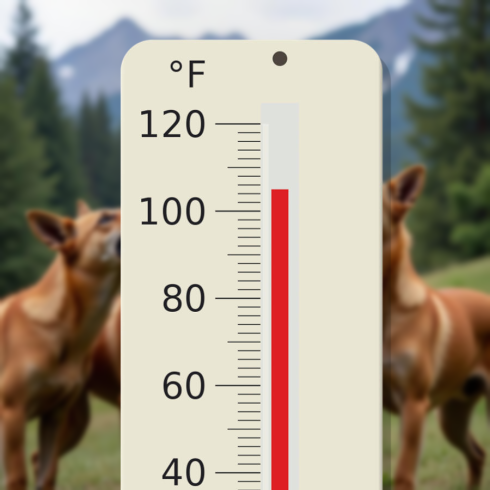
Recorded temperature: 105 (°F)
